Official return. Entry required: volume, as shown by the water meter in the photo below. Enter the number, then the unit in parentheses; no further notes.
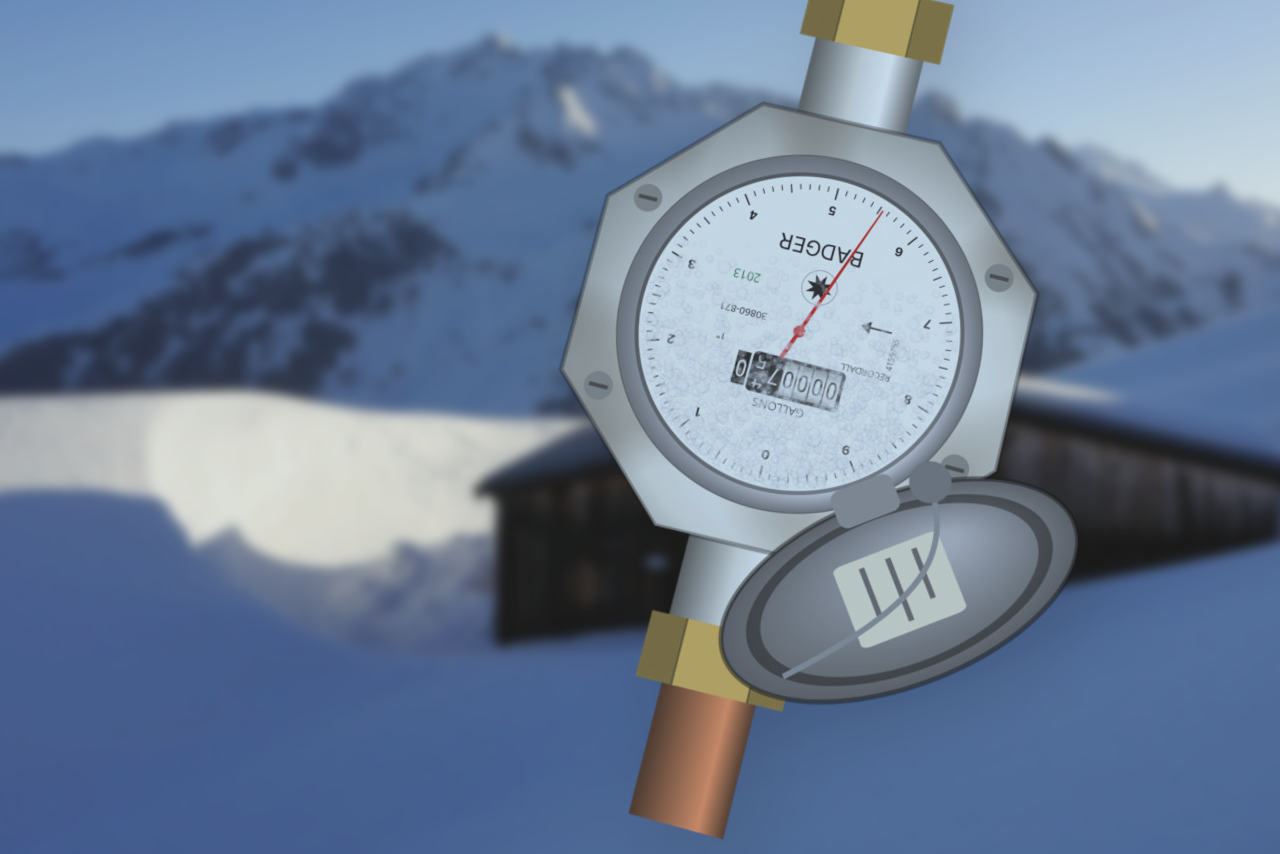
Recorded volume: 745.5 (gal)
